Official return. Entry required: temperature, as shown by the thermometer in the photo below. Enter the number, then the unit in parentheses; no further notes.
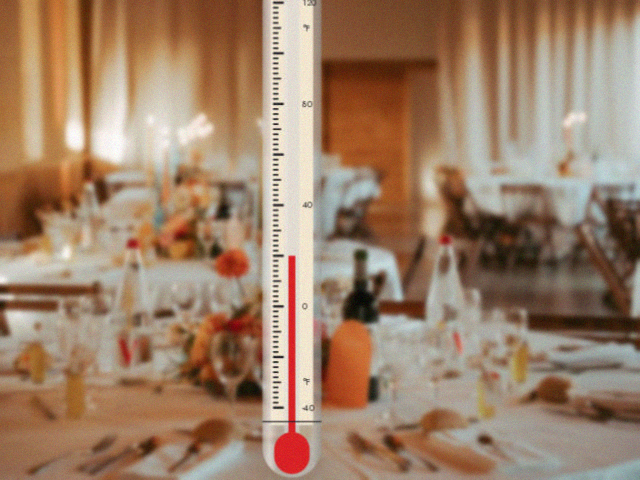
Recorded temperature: 20 (°F)
